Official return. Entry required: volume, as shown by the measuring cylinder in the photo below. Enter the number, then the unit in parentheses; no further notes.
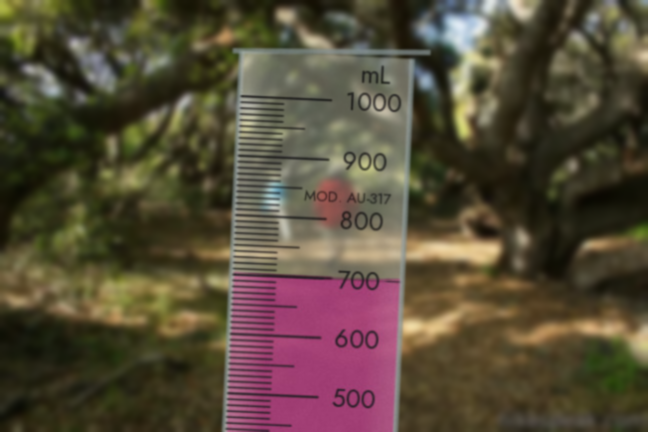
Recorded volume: 700 (mL)
